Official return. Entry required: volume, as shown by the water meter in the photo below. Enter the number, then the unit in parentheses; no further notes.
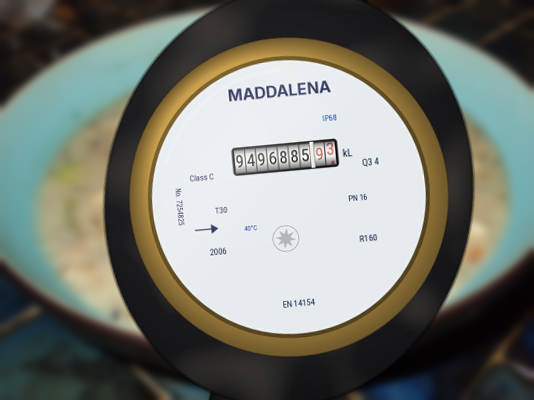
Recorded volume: 9496885.93 (kL)
